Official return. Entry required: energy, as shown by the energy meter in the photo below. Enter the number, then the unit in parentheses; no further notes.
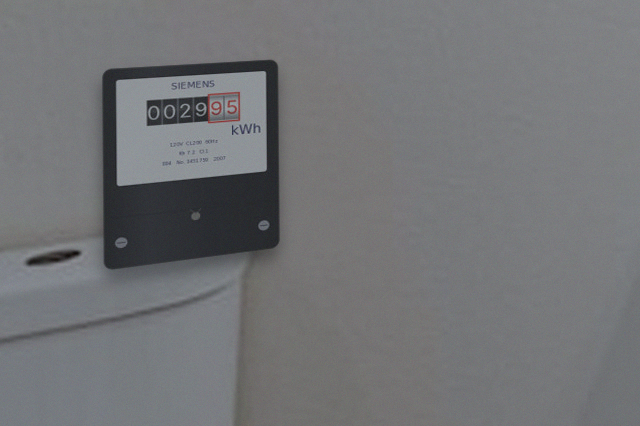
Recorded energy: 29.95 (kWh)
